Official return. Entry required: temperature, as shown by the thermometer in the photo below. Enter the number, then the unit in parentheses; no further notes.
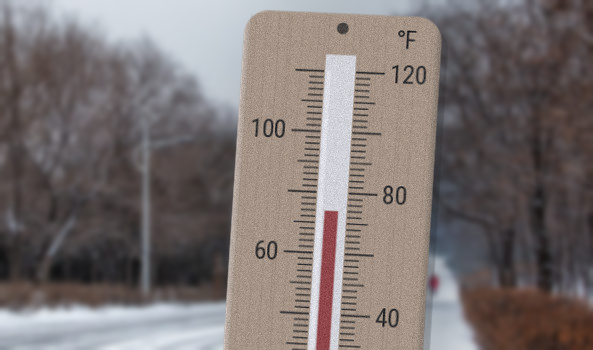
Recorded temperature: 74 (°F)
